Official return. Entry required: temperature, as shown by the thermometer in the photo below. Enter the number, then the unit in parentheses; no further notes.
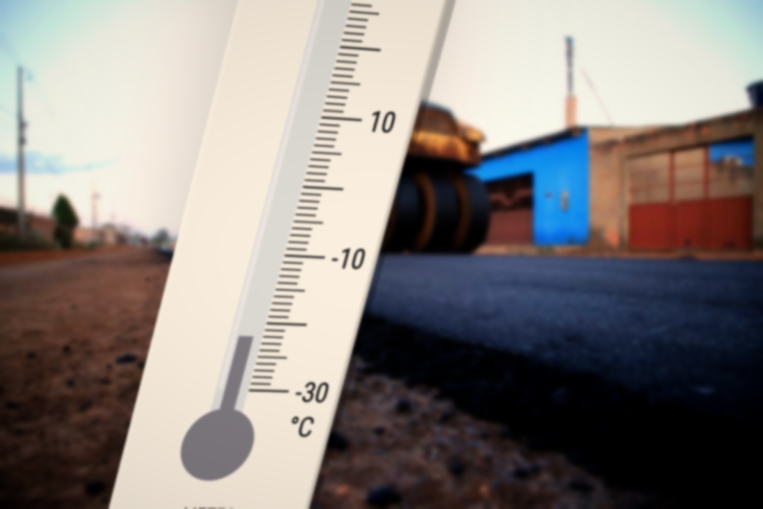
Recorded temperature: -22 (°C)
